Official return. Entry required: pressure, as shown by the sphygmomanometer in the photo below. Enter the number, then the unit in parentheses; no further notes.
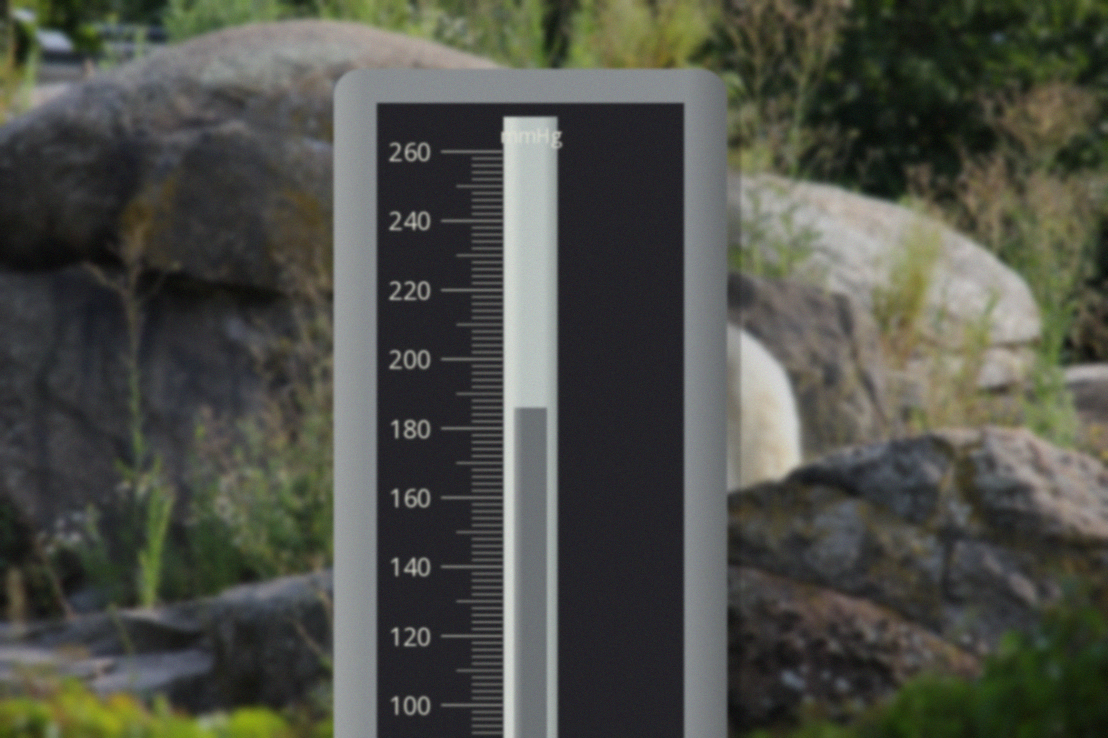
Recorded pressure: 186 (mmHg)
